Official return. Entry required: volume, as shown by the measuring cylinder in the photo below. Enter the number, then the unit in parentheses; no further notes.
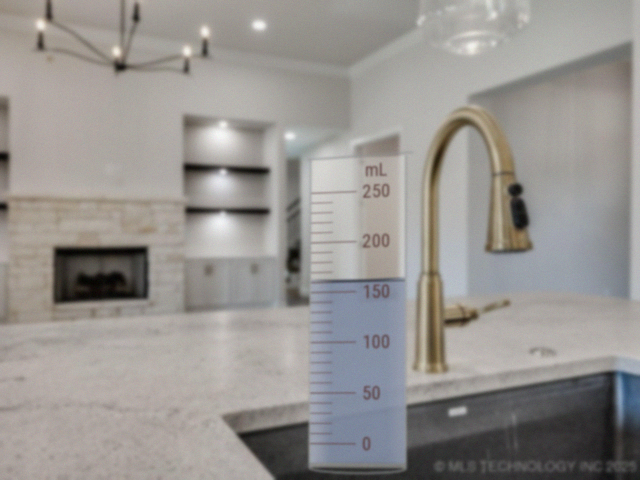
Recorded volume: 160 (mL)
